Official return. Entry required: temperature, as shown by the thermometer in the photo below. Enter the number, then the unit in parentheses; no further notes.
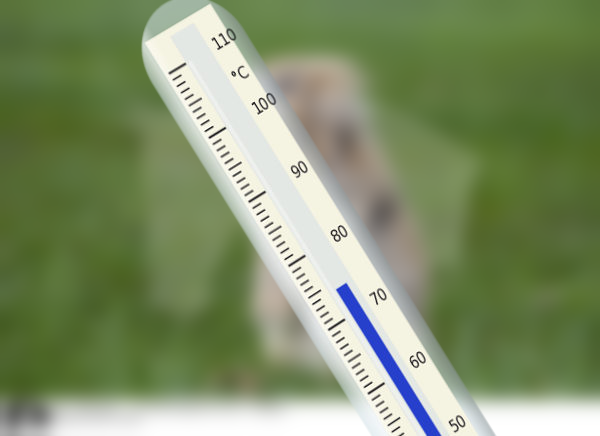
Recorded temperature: 74 (°C)
